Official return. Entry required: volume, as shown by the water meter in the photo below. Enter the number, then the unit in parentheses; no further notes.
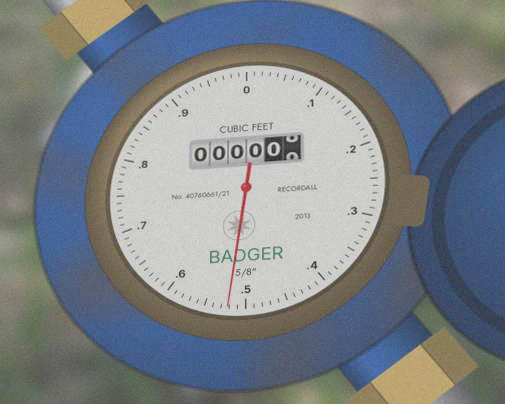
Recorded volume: 8.52 (ft³)
